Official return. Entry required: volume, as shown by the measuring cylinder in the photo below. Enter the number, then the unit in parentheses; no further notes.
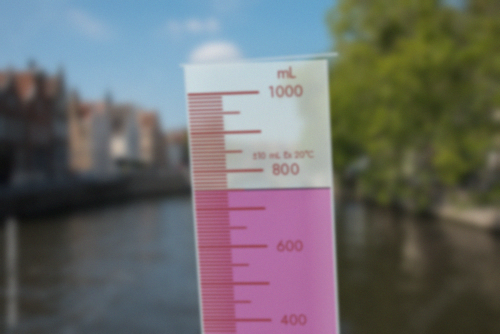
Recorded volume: 750 (mL)
